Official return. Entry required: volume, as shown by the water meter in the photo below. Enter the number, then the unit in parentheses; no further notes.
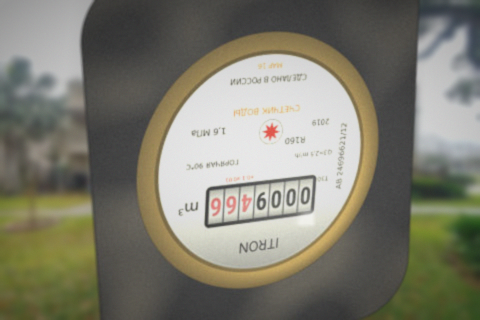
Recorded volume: 9.466 (m³)
